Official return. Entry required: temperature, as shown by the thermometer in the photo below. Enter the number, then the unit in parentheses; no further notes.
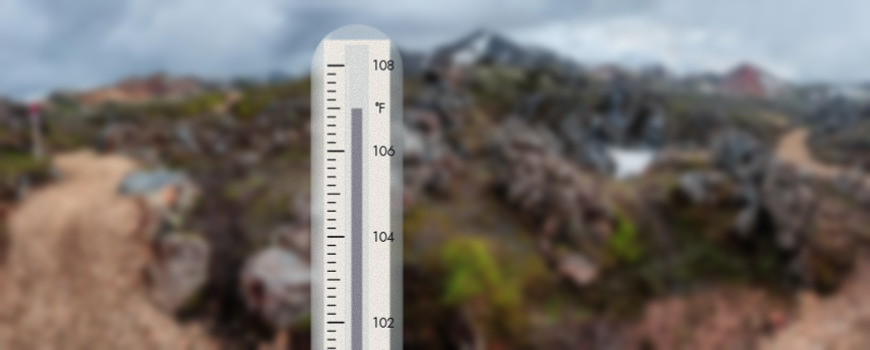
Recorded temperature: 107 (°F)
